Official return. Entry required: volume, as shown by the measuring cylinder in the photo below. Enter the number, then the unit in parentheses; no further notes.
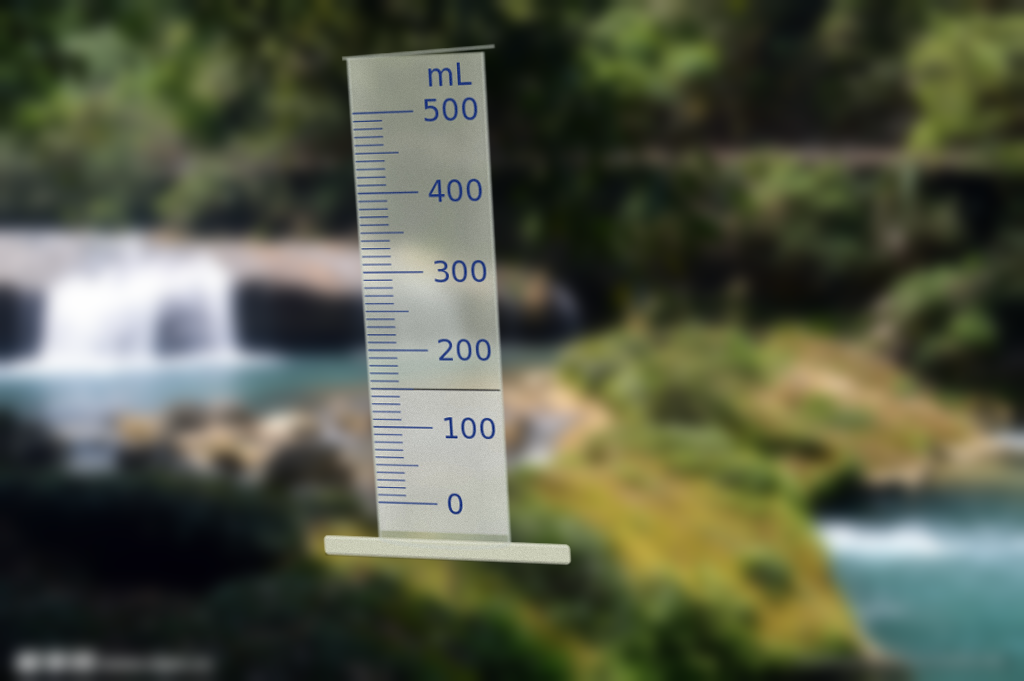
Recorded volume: 150 (mL)
